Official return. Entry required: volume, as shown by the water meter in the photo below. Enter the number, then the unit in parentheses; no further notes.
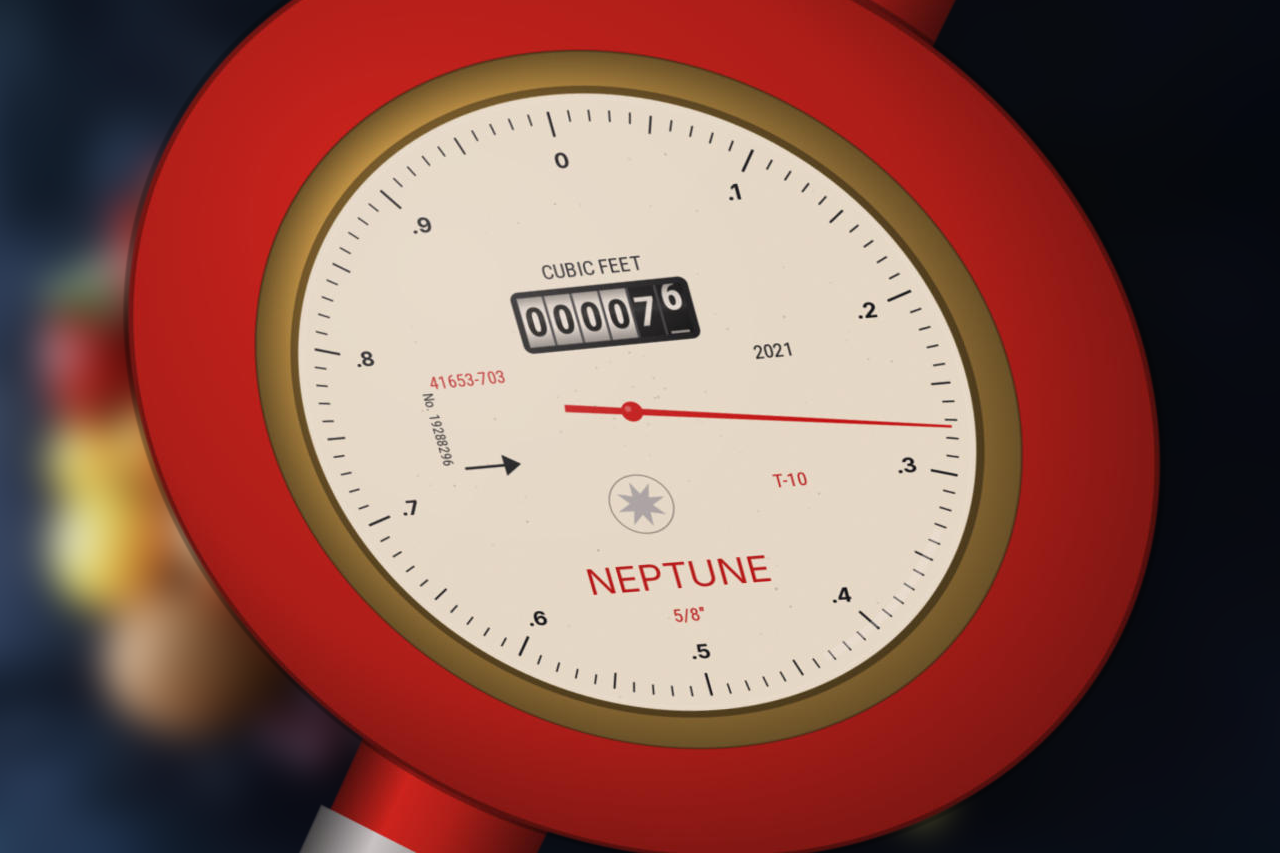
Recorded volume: 76.27 (ft³)
